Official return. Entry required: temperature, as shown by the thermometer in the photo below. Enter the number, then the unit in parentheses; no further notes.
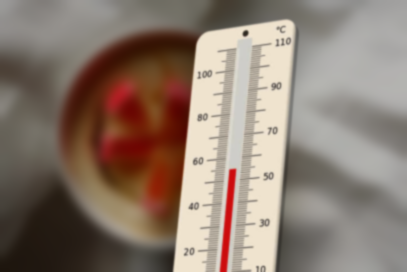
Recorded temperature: 55 (°C)
